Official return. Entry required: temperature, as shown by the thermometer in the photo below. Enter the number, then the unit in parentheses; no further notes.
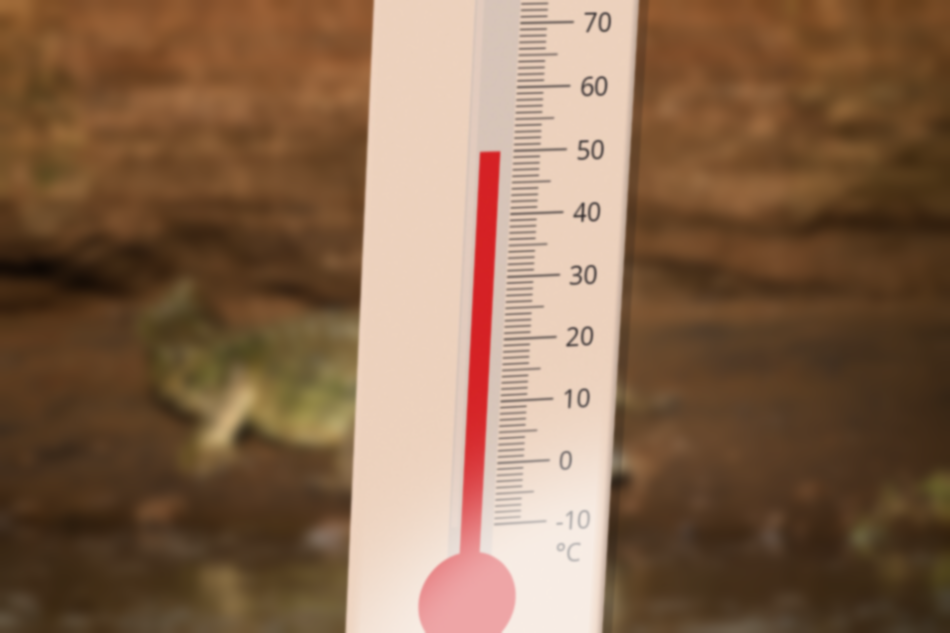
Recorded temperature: 50 (°C)
